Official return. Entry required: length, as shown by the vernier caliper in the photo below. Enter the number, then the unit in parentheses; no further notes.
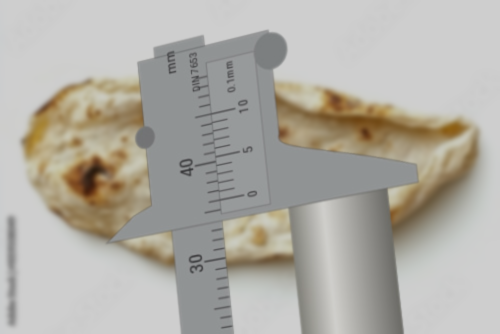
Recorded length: 36.0 (mm)
